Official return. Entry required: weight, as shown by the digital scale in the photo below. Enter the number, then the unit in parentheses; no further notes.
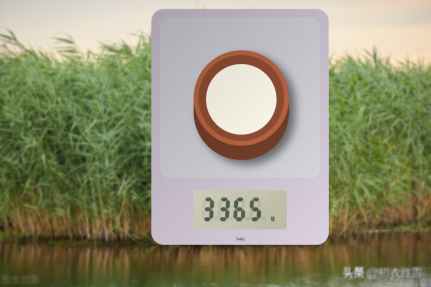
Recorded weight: 3365 (g)
